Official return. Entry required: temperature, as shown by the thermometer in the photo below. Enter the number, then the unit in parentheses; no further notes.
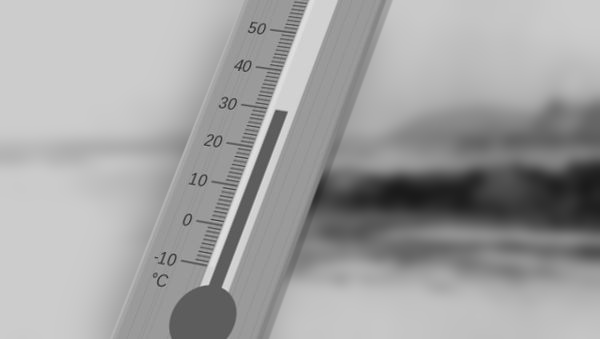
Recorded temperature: 30 (°C)
